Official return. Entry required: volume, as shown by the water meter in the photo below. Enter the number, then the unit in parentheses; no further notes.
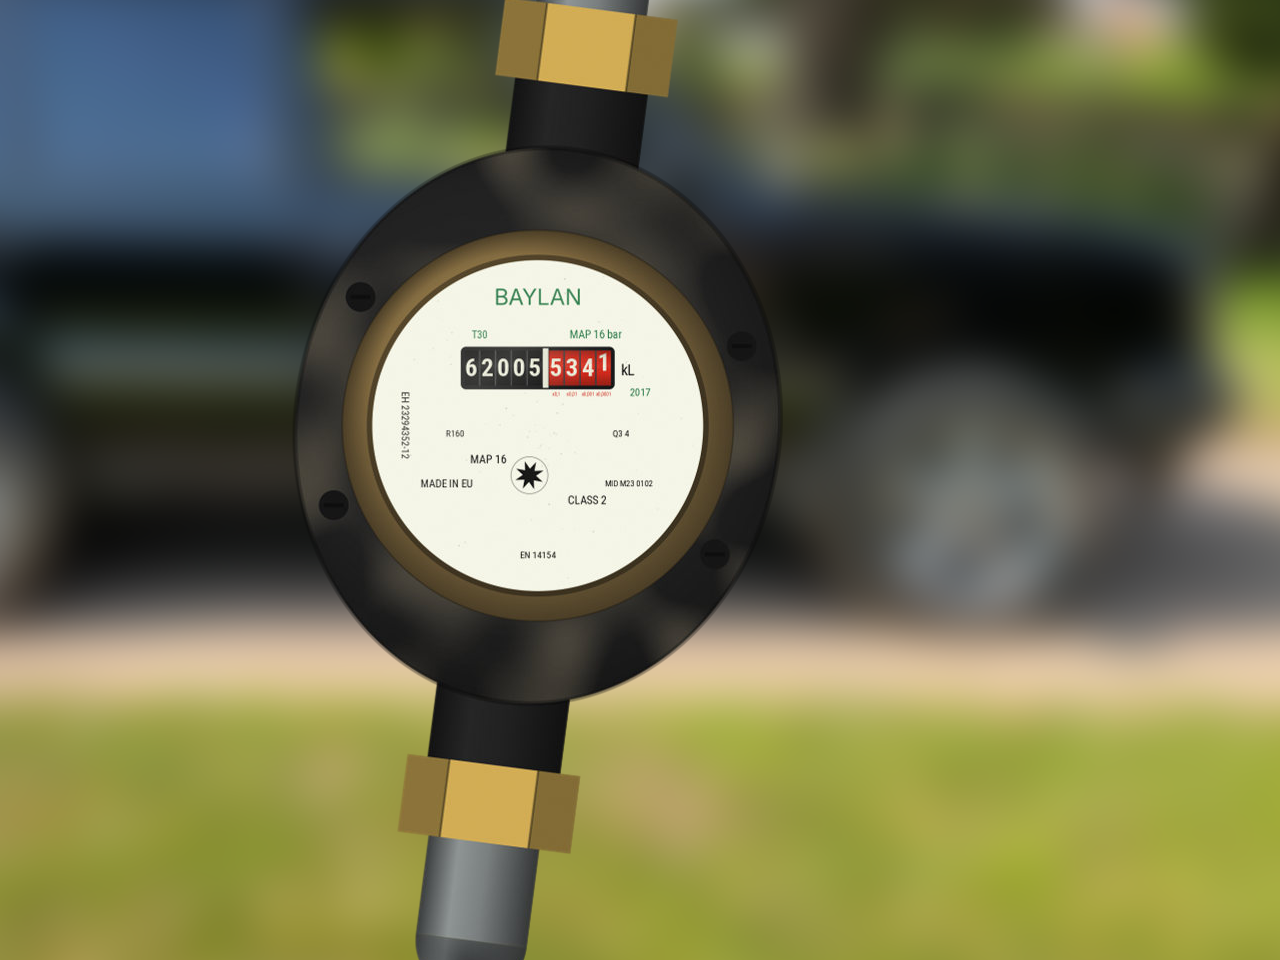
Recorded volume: 62005.5341 (kL)
